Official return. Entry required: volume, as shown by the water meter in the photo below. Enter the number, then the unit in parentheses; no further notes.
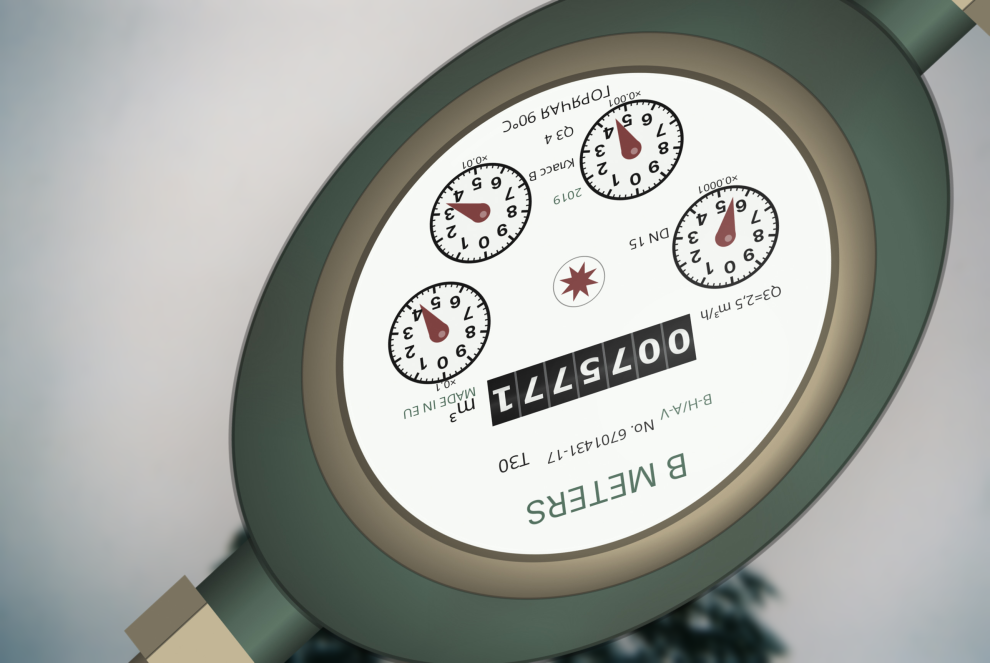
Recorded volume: 75771.4345 (m³)
